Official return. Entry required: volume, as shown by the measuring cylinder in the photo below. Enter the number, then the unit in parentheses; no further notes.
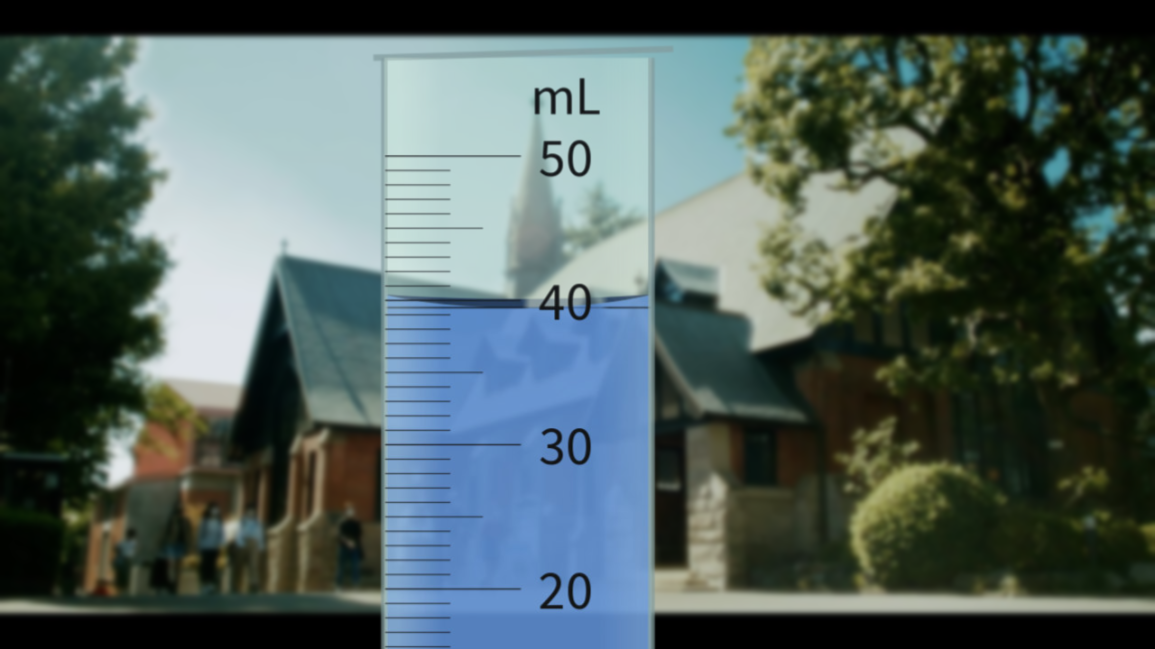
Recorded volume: 39.5 (mL)
